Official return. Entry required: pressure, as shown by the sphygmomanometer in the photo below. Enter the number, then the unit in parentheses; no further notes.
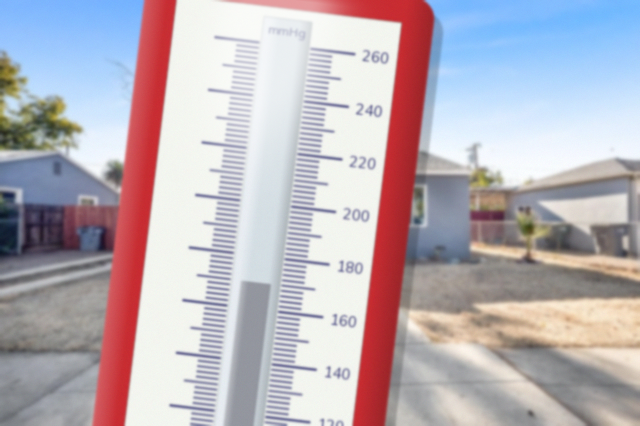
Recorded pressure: 170 (mmHg)
